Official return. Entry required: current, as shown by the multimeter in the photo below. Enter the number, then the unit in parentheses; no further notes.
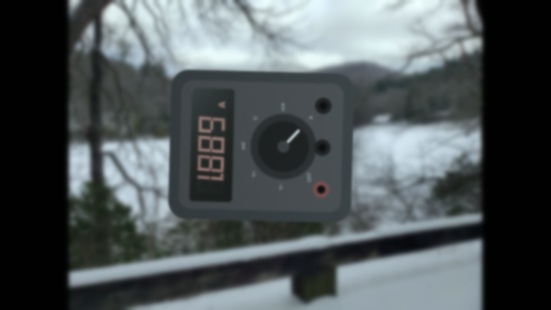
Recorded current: 1.889 (A)
